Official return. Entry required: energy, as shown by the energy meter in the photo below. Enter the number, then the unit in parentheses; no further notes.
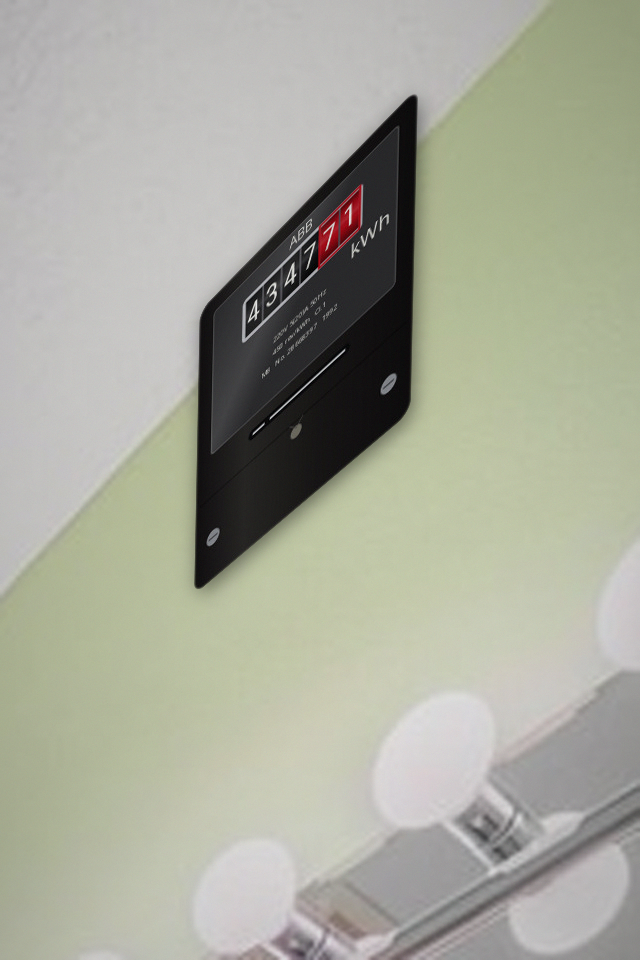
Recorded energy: 4347.71 (kWh)
